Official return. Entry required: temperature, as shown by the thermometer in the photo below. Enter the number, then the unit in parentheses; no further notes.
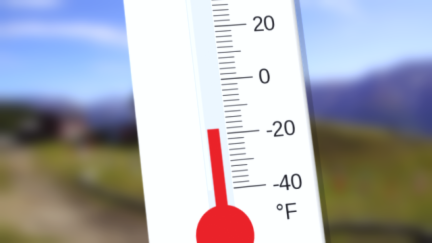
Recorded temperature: -18 (°F)
